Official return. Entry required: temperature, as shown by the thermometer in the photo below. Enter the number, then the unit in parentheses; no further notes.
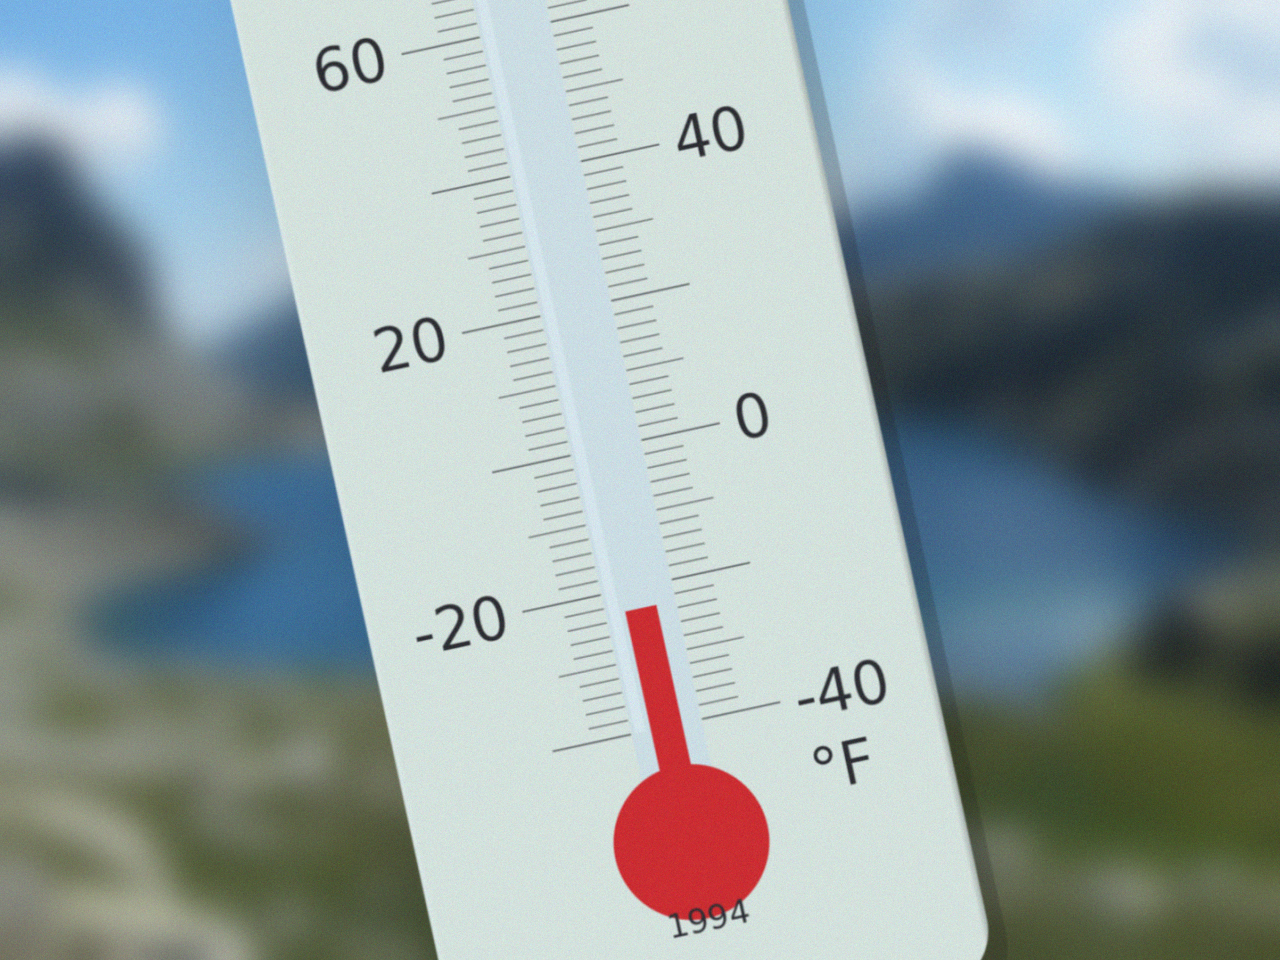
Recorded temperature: -23 (°F)
